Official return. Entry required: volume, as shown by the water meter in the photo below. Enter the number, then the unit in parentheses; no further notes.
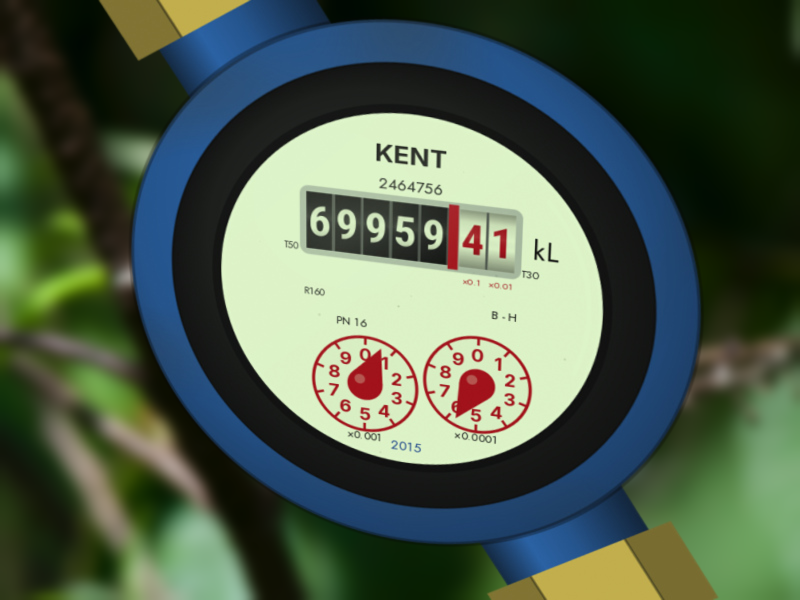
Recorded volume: 69959.4105 (kL)
